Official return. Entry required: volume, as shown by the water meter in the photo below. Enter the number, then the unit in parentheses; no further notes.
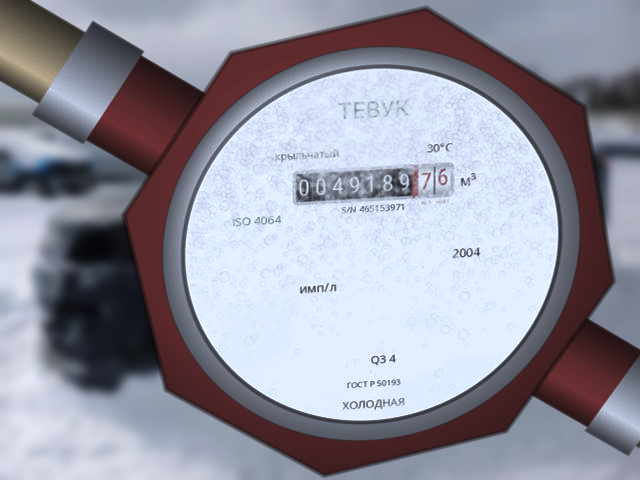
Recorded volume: 49189.76 (m³)
